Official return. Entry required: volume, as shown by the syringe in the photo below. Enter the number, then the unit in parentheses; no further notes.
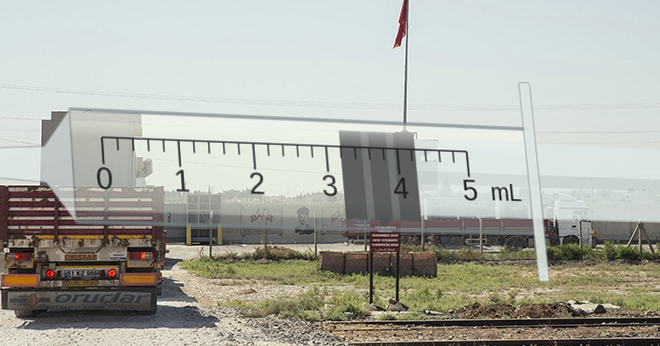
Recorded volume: 3.2 (mL)
